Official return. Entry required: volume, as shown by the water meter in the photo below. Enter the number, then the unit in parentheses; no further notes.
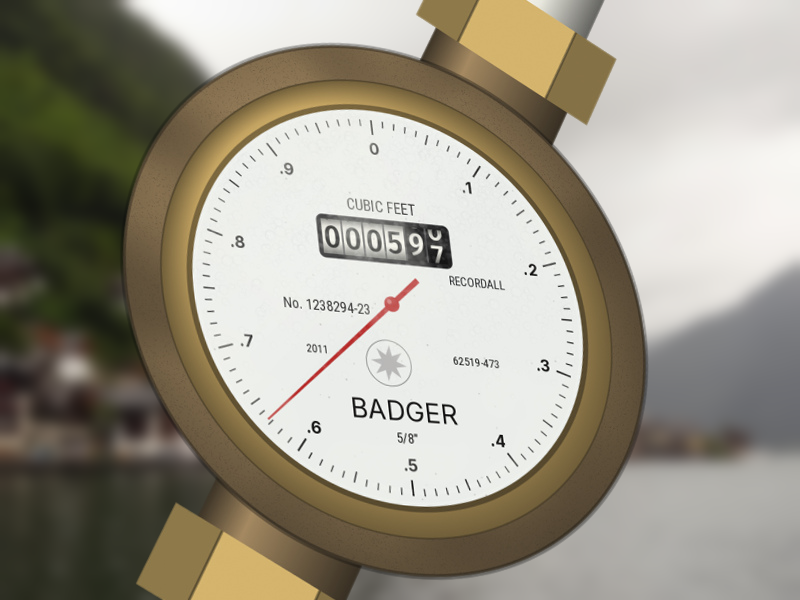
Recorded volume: 596.63 (ft³)
